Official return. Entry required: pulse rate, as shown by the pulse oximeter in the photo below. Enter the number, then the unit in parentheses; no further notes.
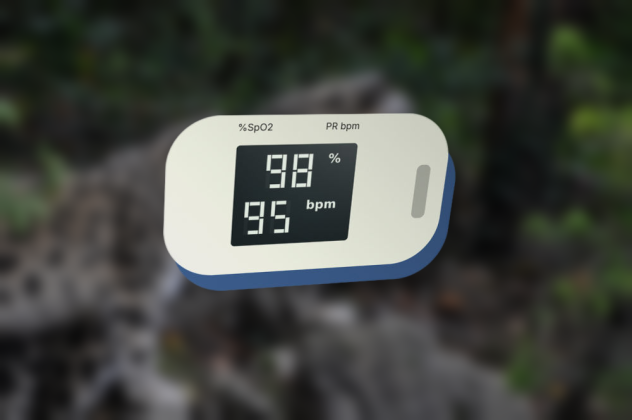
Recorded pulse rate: 95 (bpm)
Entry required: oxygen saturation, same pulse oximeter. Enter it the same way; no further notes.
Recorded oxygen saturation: 98 (%)
